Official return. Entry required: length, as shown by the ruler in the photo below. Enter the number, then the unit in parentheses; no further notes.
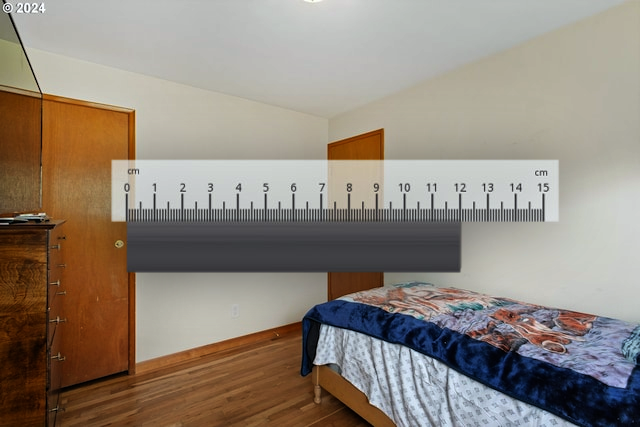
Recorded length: 12 (cm)
